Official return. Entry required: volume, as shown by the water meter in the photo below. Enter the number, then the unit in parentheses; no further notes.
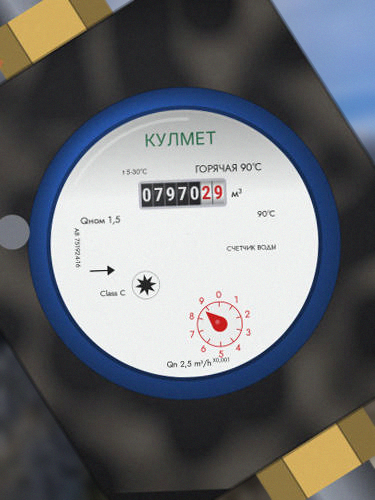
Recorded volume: 7970.298 (m³)
